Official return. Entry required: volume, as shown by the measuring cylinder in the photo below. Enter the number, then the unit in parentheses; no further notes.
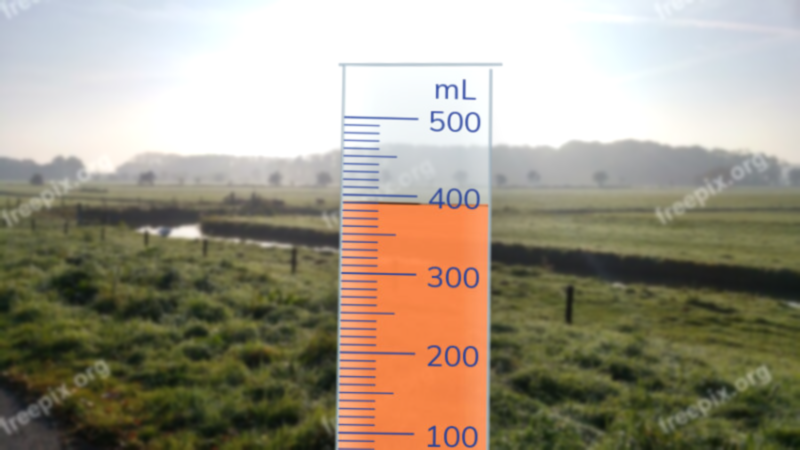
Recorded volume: 390 (mL)
